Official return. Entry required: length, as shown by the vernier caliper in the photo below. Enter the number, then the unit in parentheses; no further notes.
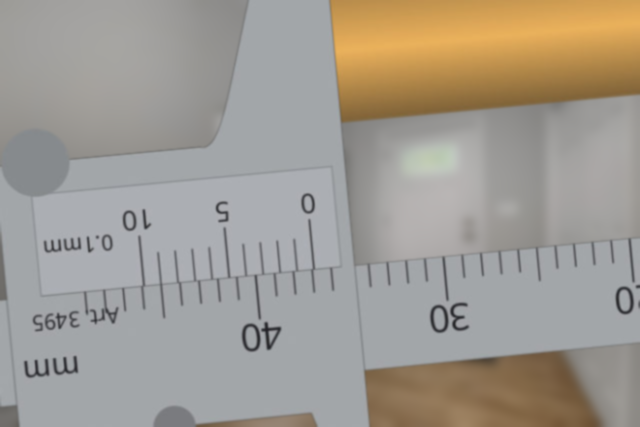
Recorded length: 36.9 (mm)
